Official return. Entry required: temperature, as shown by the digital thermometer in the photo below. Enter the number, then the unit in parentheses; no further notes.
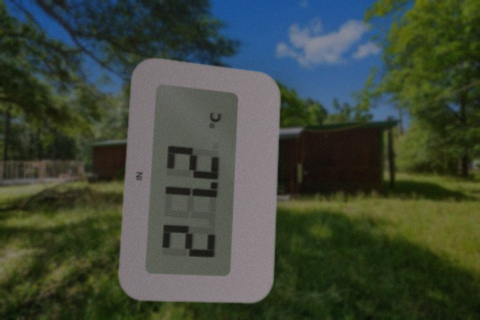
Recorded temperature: 21.2 (°C)
